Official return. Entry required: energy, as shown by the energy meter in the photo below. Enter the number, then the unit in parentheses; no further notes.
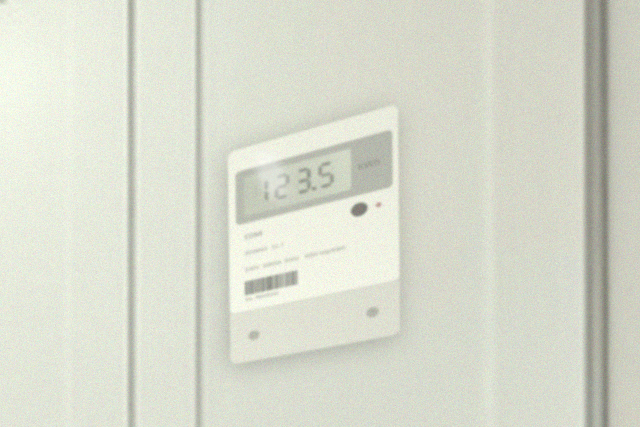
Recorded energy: 123.5 (kWh)
